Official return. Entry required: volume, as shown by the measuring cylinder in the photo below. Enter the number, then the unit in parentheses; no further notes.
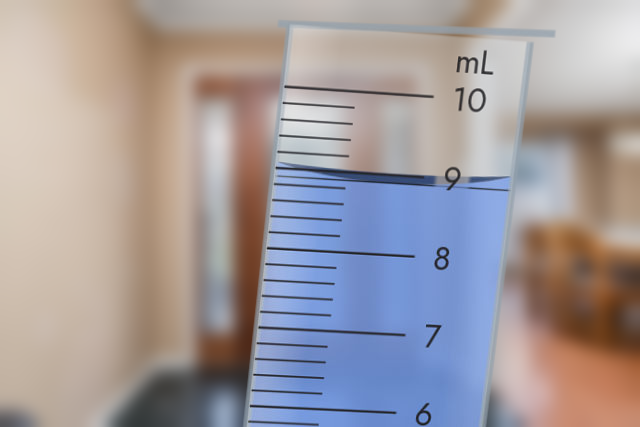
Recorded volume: 8.9 (mL)
